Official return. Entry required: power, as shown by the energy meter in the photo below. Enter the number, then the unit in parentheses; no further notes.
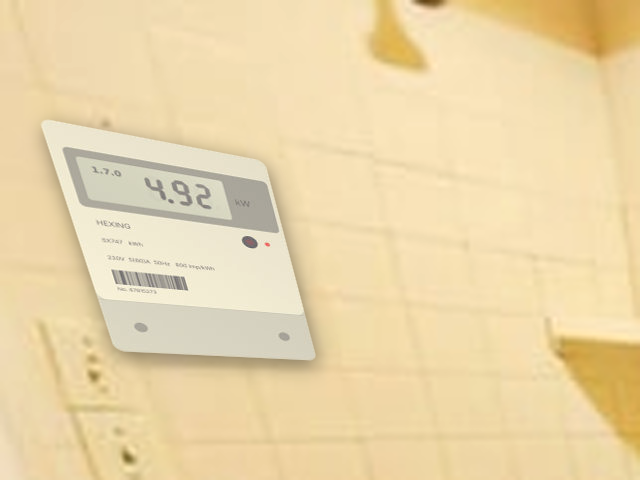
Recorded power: 4.92 (kW)
